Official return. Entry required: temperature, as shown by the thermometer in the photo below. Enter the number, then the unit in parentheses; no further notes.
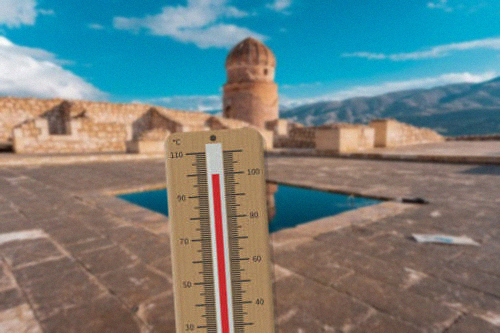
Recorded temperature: 100 (°C)
